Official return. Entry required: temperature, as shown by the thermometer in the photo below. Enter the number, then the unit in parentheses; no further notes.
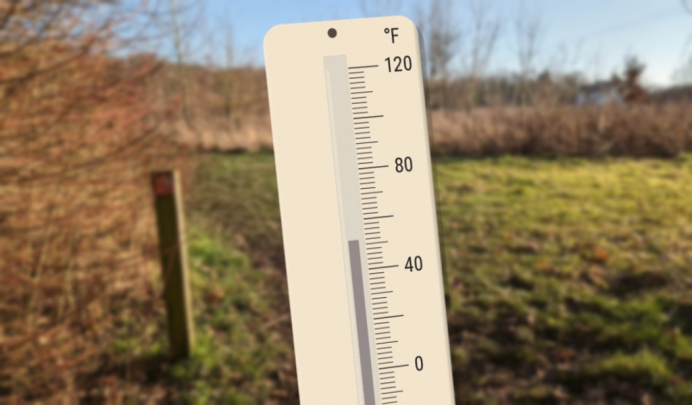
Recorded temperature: 52 (°F)
